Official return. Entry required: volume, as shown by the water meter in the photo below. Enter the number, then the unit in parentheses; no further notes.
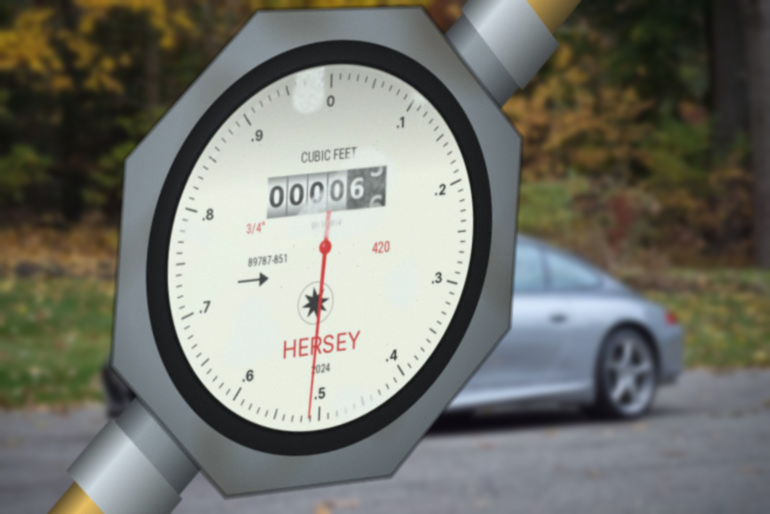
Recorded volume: 65.51 (ft³)
